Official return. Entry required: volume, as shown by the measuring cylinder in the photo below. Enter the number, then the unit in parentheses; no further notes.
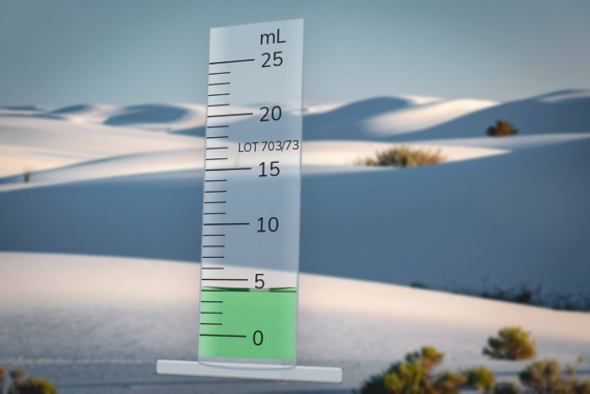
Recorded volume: 4 (mL)
